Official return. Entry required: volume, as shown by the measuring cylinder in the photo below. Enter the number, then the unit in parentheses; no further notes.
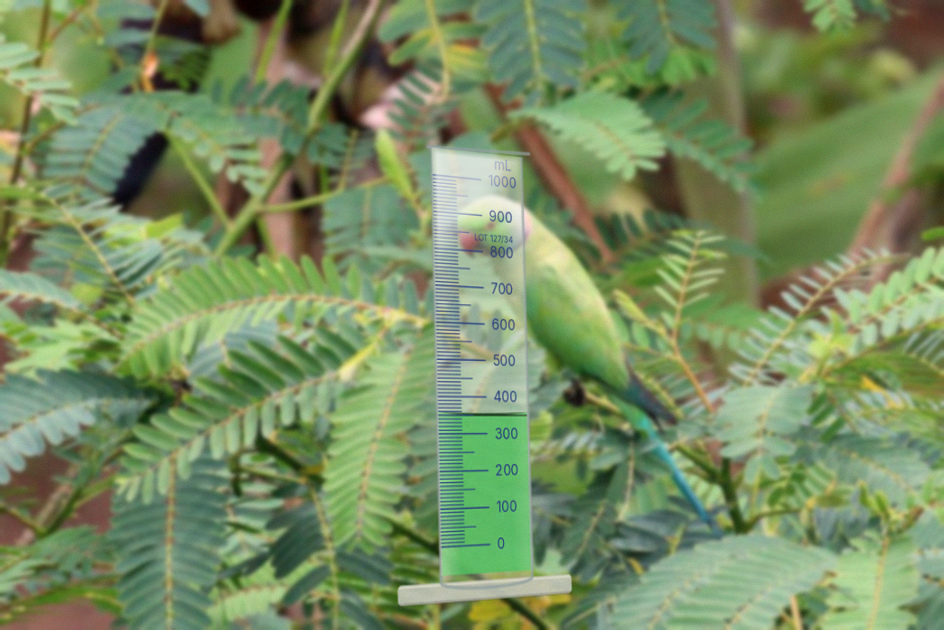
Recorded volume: 350 (mL)
